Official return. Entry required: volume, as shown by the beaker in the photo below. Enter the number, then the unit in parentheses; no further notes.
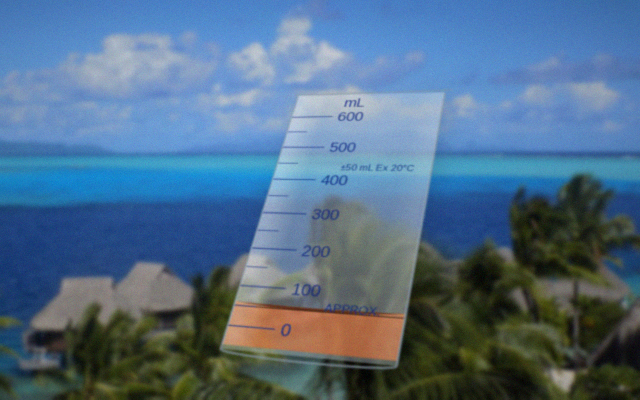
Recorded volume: 50 (mL)
